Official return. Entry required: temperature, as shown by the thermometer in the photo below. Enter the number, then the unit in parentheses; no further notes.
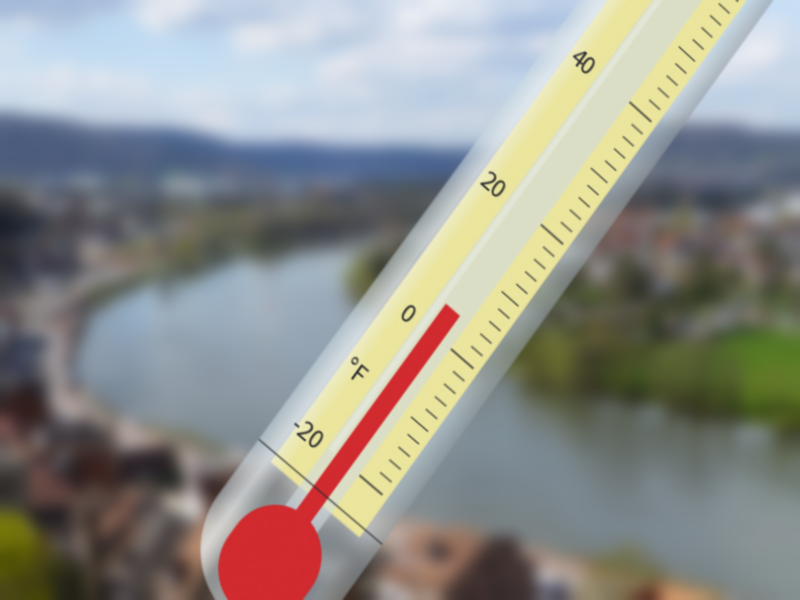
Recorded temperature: 4 (°F)
